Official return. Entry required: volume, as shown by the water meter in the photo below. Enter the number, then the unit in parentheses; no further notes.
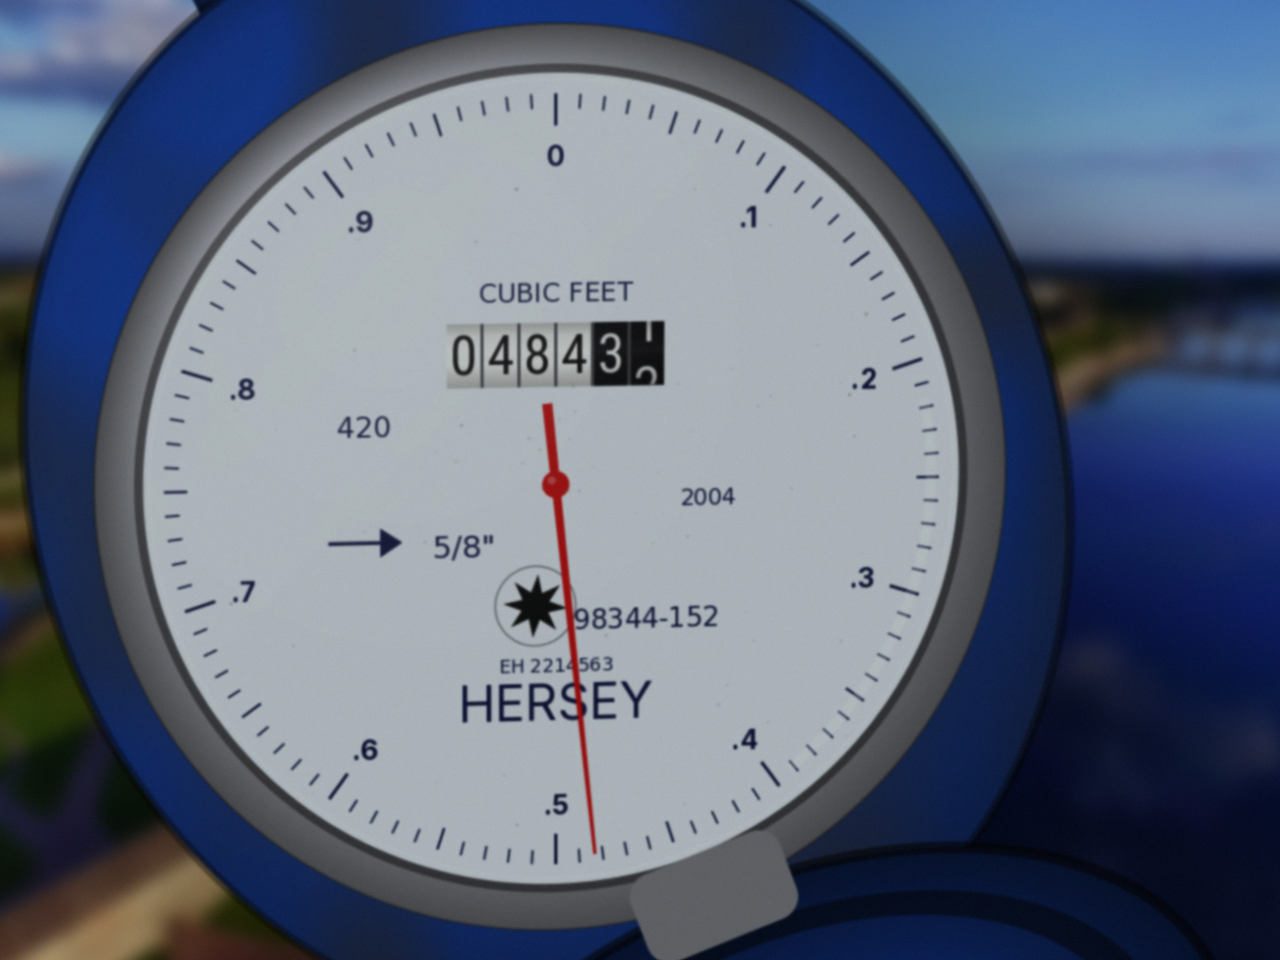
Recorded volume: 48431.48 (ft³)
